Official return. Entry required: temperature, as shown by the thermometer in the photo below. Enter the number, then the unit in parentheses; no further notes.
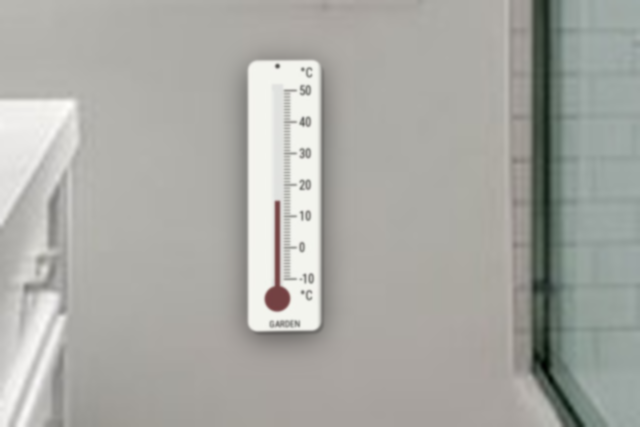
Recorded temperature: 15 (°C)
